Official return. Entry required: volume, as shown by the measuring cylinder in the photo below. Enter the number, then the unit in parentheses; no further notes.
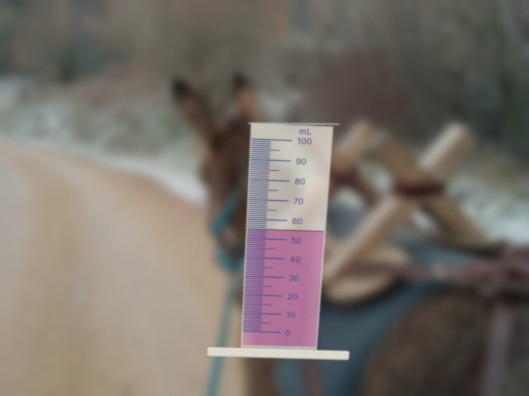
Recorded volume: 55 (mL)
